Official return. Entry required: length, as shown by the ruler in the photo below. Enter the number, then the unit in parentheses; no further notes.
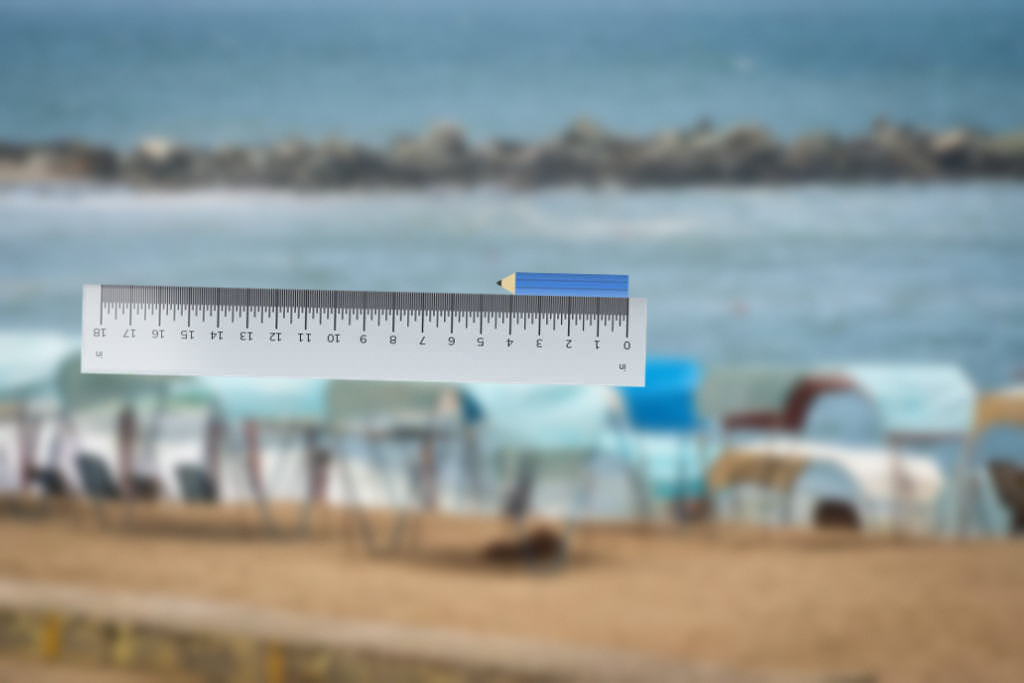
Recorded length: 4.5 (in)
